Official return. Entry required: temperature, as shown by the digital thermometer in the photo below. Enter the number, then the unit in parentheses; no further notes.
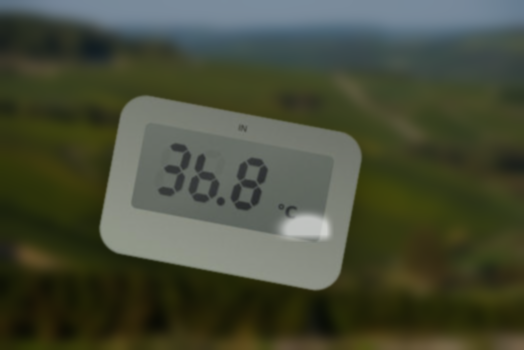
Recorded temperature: 36.8 (°C)
